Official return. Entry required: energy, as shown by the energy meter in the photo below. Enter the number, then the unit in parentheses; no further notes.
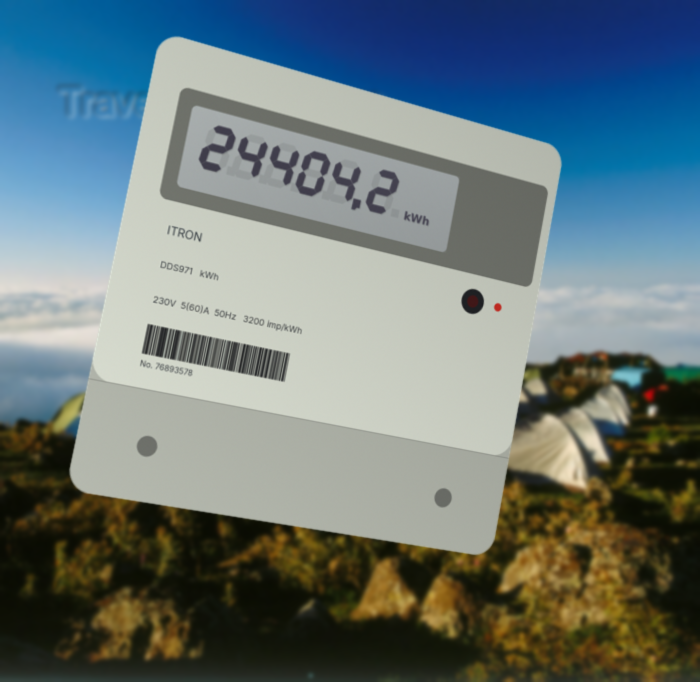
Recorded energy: 24404.2 (kWh)
